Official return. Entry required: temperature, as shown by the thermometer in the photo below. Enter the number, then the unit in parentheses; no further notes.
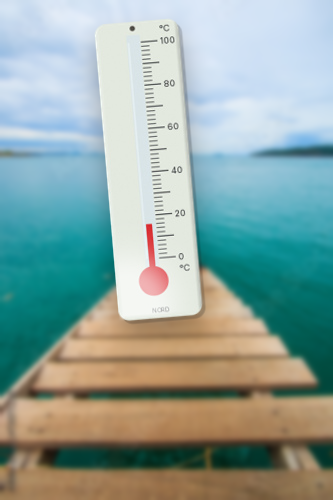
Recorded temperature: 16 (°C)
